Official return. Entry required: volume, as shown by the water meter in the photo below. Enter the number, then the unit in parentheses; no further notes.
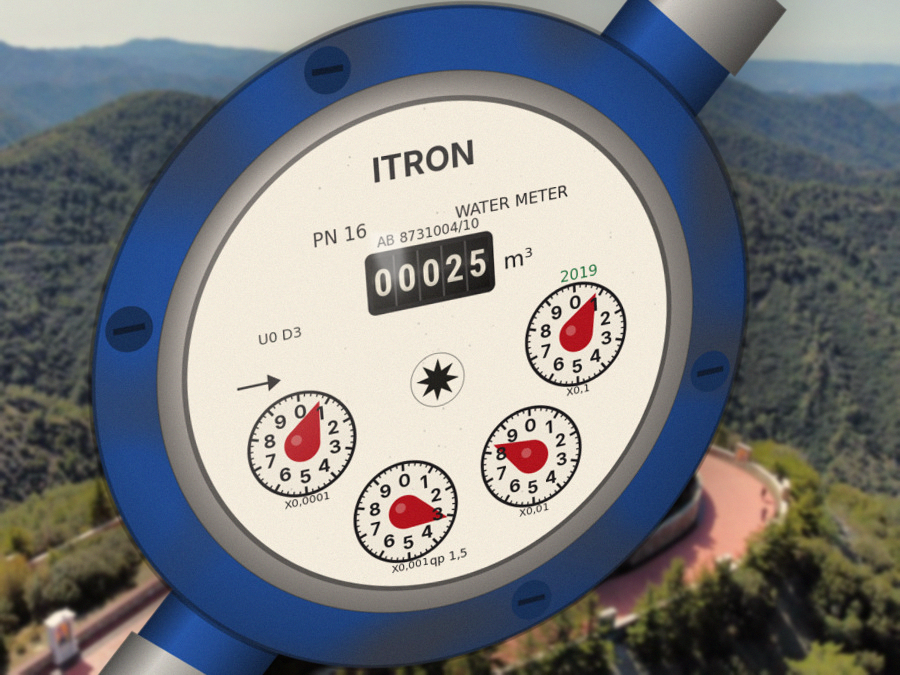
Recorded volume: 25.0830 (m³)
